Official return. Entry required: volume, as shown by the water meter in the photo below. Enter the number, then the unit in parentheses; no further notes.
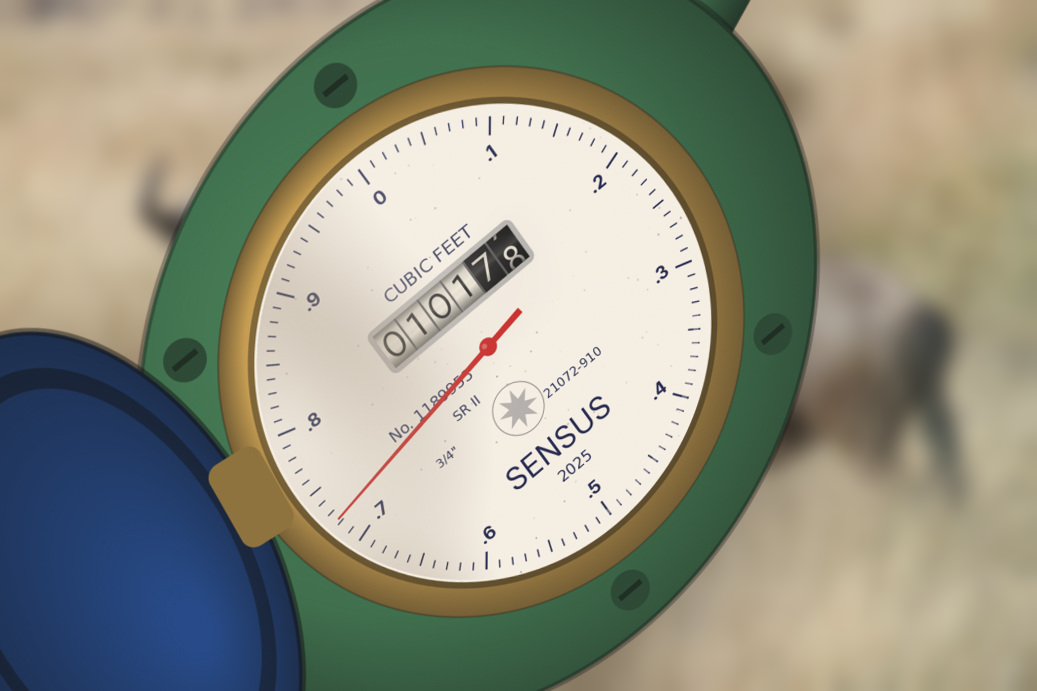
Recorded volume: 10177.72 (ft³)
